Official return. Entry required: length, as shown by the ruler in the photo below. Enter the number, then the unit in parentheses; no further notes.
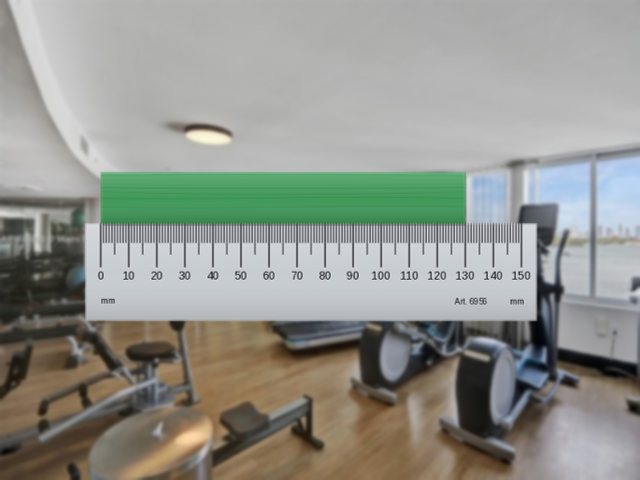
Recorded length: 130 (mm)
